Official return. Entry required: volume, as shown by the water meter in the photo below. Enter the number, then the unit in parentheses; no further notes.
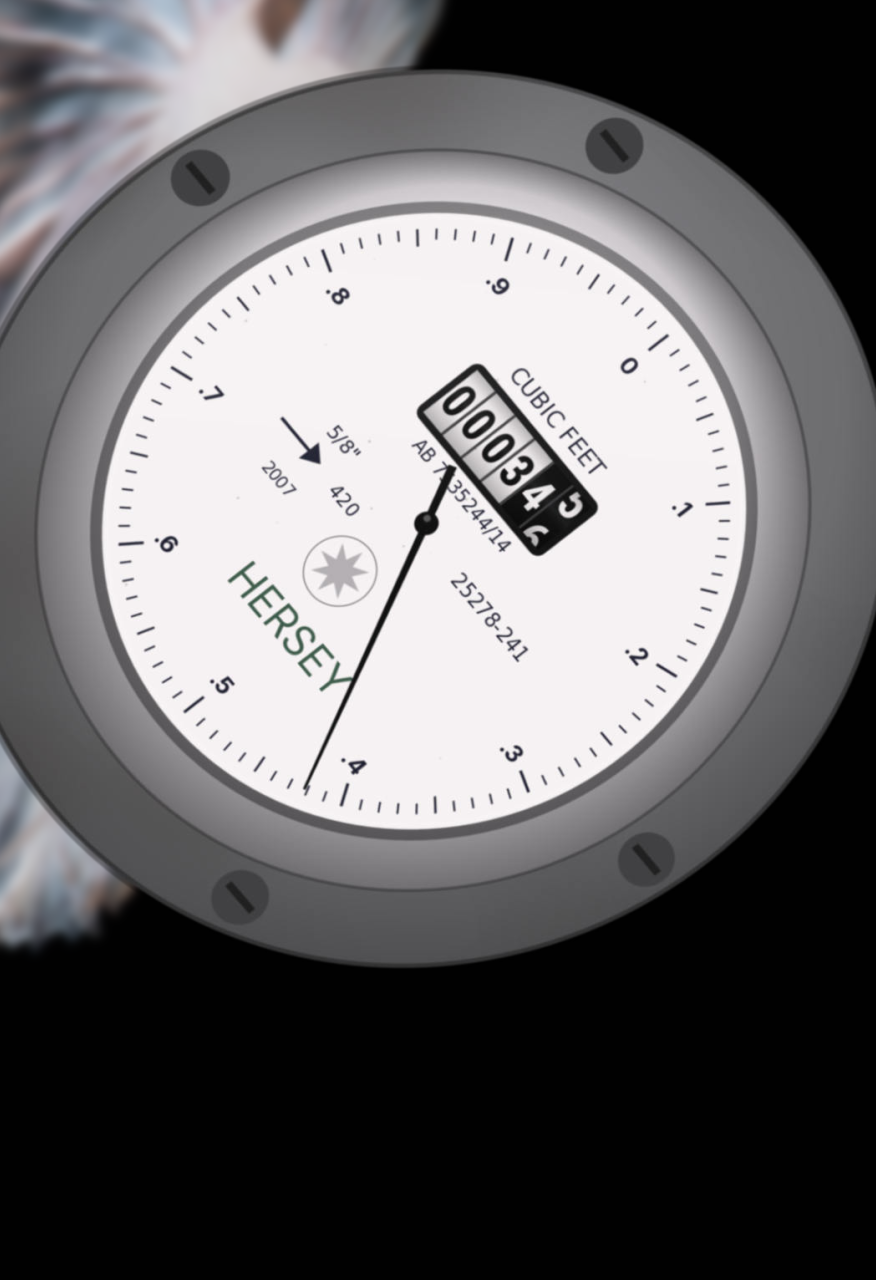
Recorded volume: 345.42 (ft³)
